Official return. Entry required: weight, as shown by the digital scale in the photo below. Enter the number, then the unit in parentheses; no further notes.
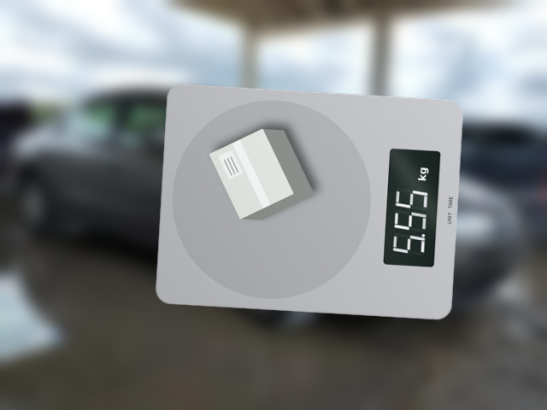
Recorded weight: 5.55 (kg)
